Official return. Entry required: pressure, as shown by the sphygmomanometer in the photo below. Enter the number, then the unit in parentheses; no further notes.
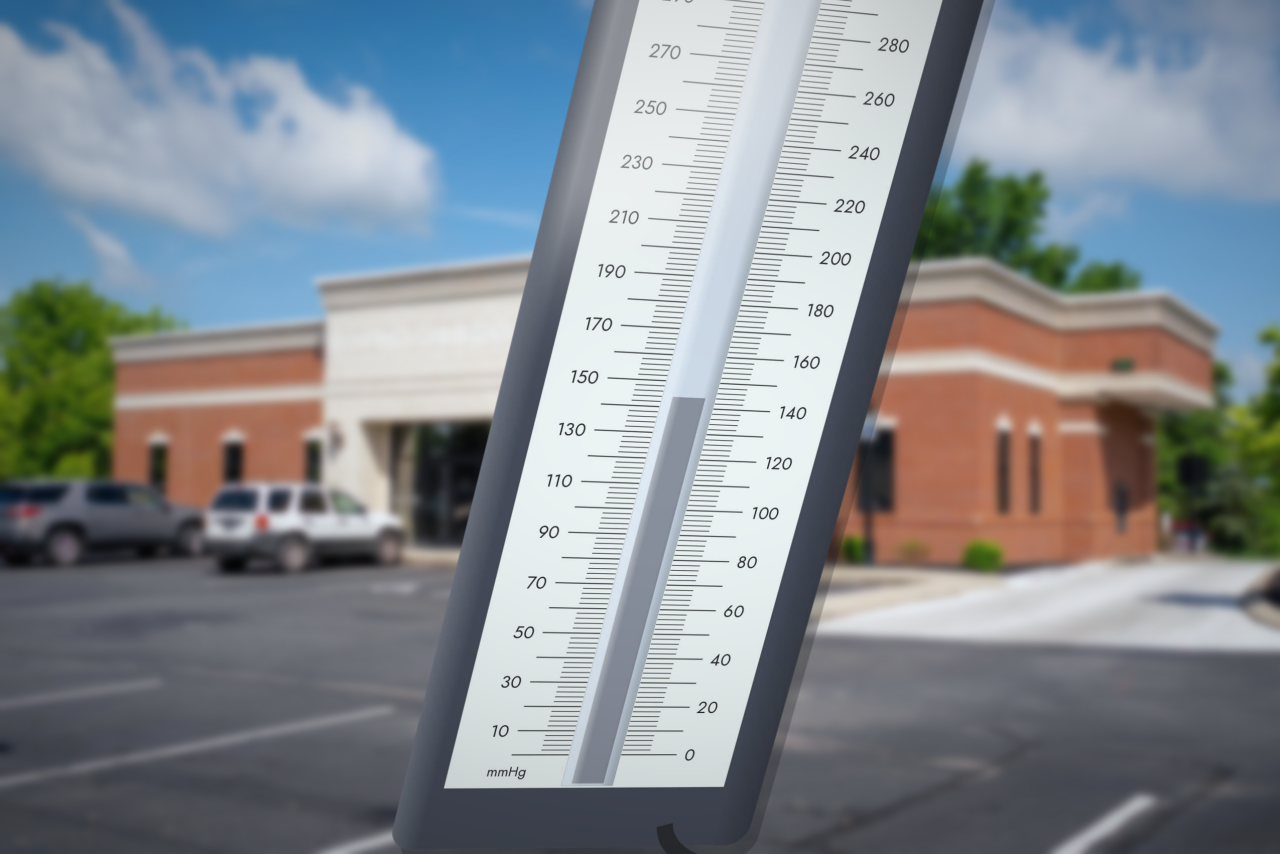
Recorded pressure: 144 (mmHg)
